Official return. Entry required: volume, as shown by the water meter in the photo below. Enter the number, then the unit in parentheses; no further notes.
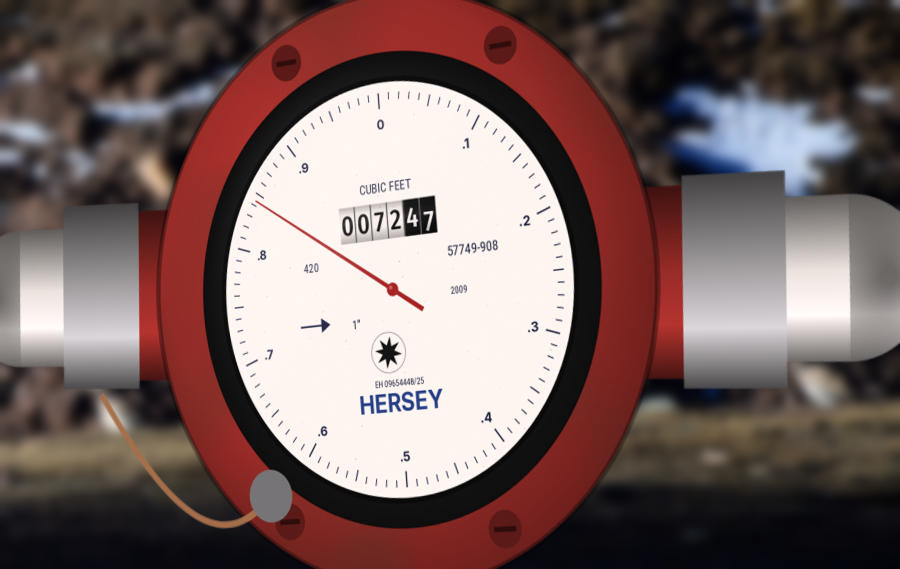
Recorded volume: 7246.84 (ft³)
